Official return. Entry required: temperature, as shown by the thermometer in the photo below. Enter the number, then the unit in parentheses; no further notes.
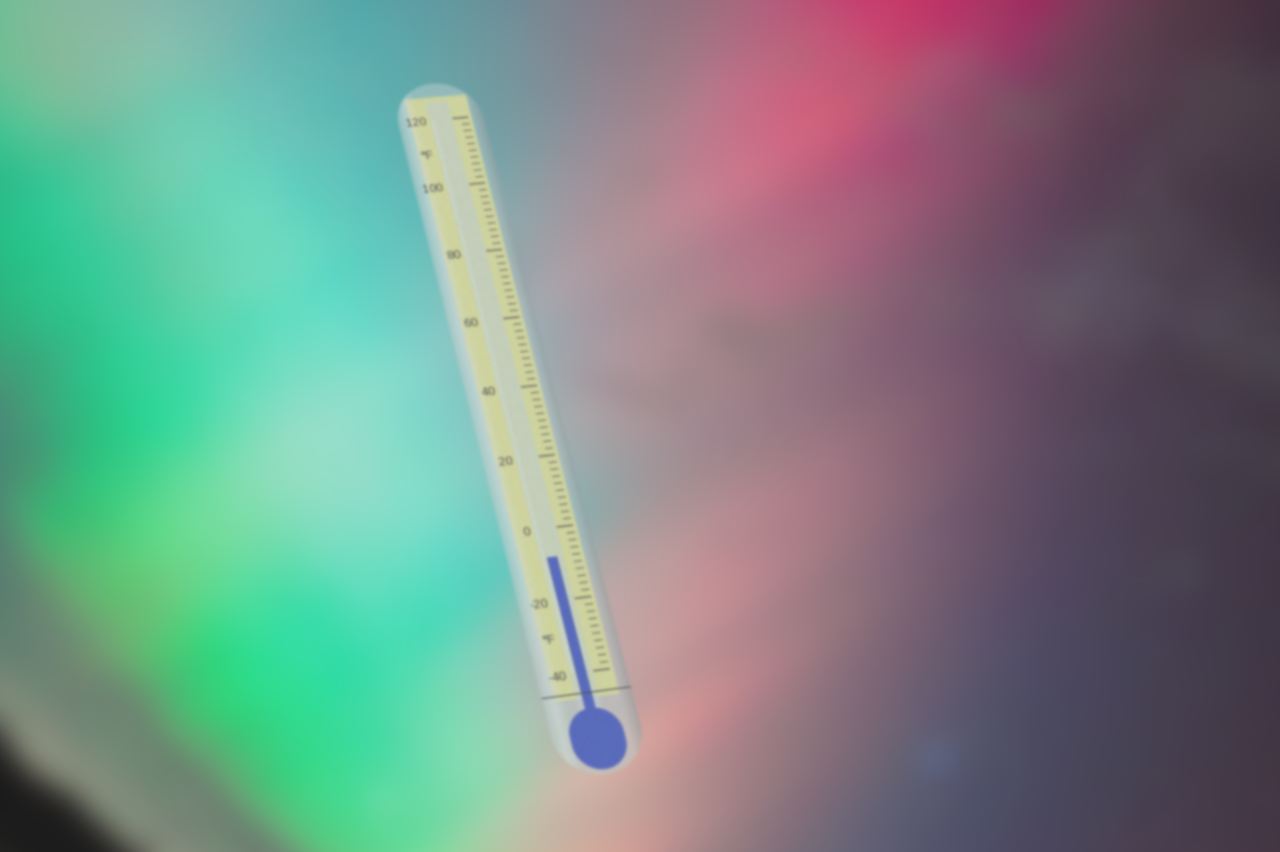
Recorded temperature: -8 (°F)
